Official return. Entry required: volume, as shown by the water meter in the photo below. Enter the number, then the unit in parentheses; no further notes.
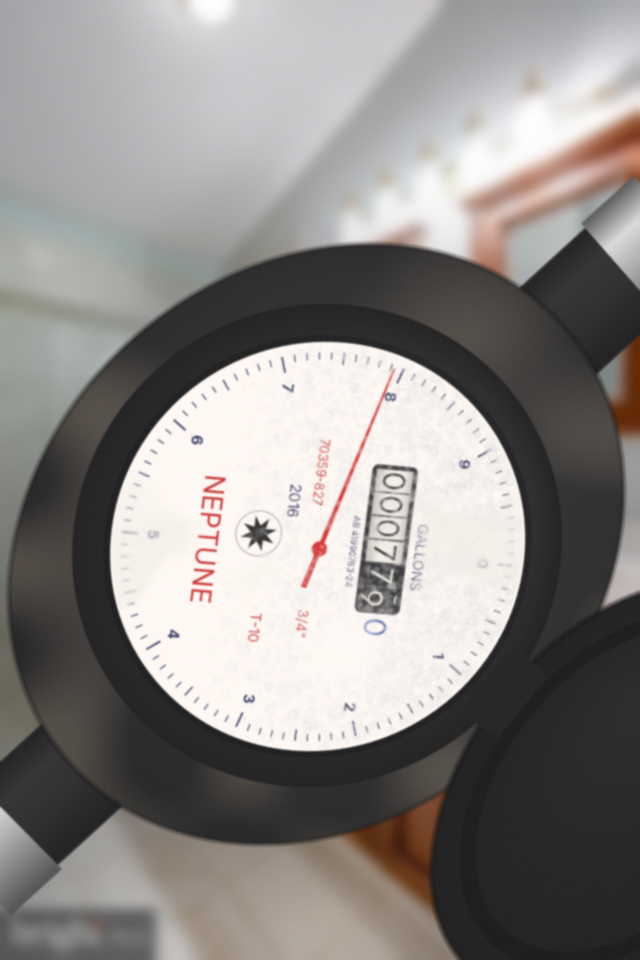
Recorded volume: 7787.9 (gal)
